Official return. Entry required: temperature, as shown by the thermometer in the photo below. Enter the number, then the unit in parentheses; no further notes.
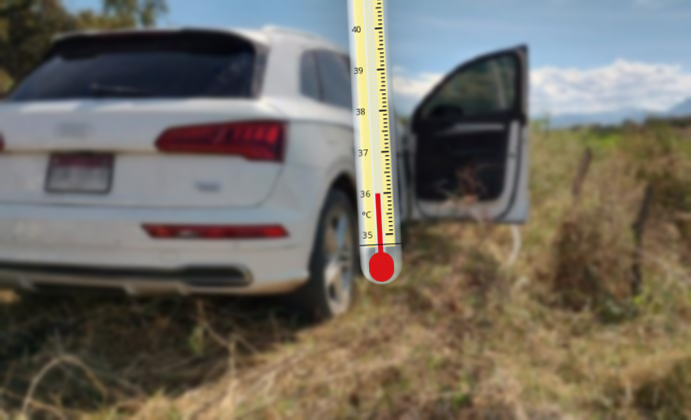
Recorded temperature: 36 (°C)
